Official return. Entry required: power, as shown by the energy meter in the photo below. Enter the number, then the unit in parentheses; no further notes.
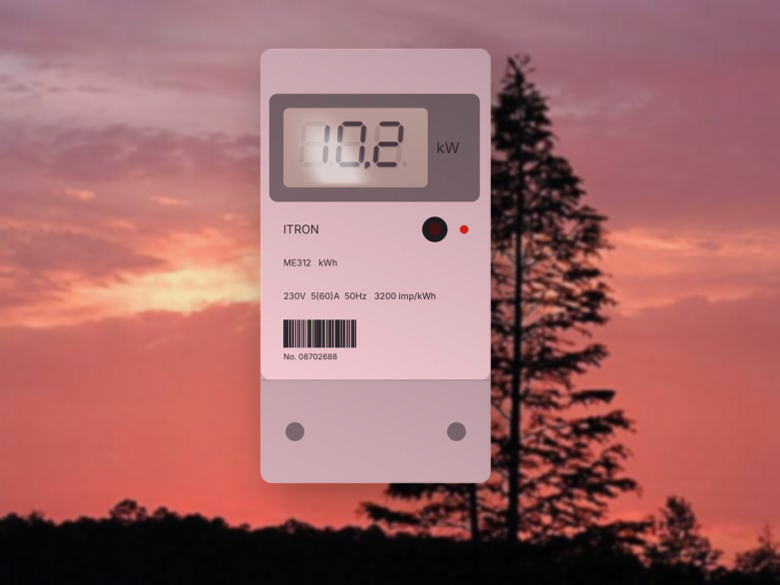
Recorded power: 10.2 (kW)
